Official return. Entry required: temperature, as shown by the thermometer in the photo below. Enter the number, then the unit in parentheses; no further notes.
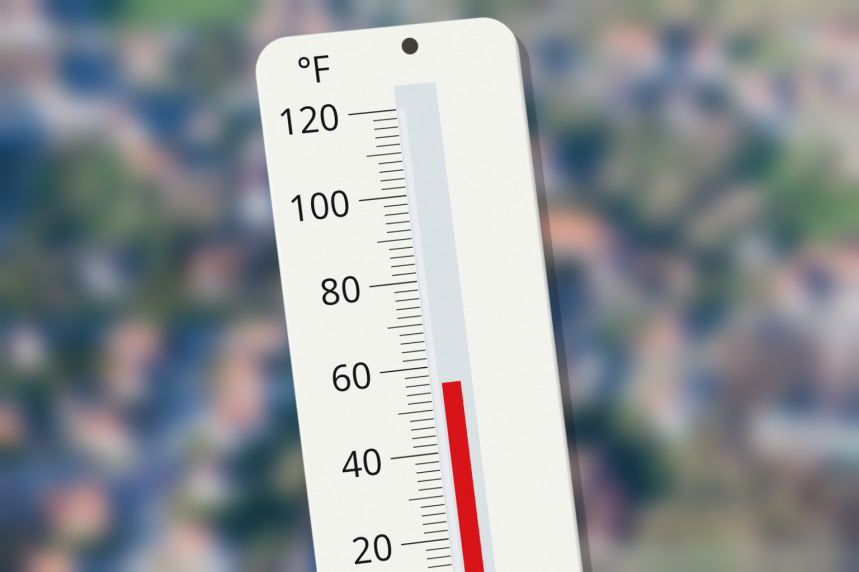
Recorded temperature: 56 (°F)
